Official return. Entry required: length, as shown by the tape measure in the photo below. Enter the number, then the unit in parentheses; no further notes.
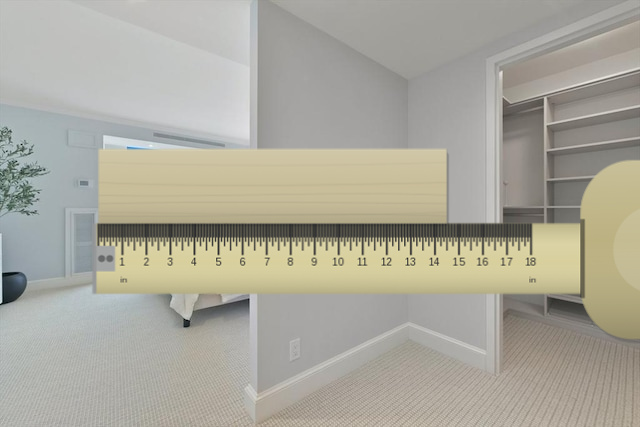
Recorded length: 14.5 (in)
